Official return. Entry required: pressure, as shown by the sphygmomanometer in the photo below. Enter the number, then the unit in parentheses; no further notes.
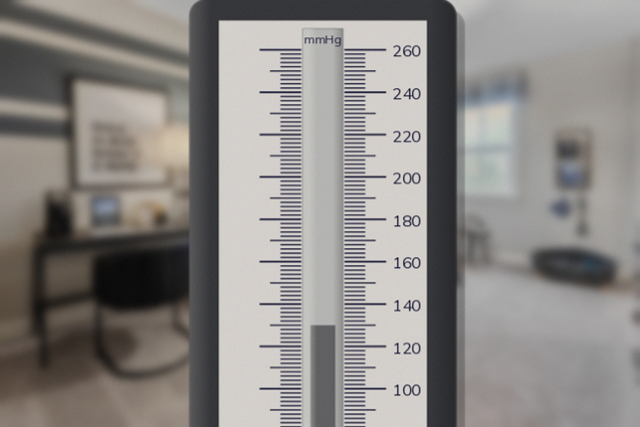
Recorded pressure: 130 (mmHg)
